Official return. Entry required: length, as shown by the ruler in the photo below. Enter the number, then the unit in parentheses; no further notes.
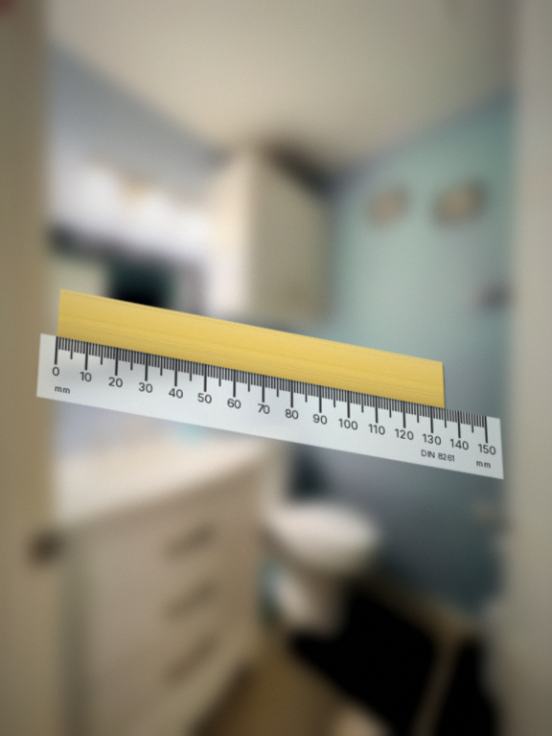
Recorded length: 135 (mm)
